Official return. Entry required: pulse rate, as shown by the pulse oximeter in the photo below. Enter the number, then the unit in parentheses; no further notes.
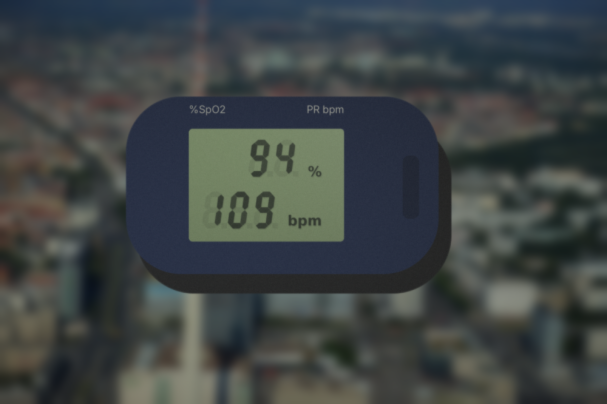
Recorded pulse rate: 109 (bpm)
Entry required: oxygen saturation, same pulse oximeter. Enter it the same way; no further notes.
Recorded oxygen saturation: 94 (%)
